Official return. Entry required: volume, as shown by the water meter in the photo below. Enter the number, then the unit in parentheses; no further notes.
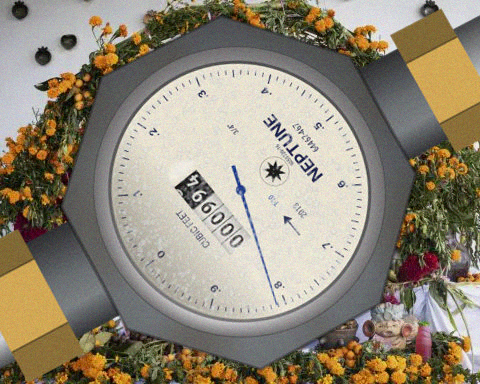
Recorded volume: 993.81 (ft³)
